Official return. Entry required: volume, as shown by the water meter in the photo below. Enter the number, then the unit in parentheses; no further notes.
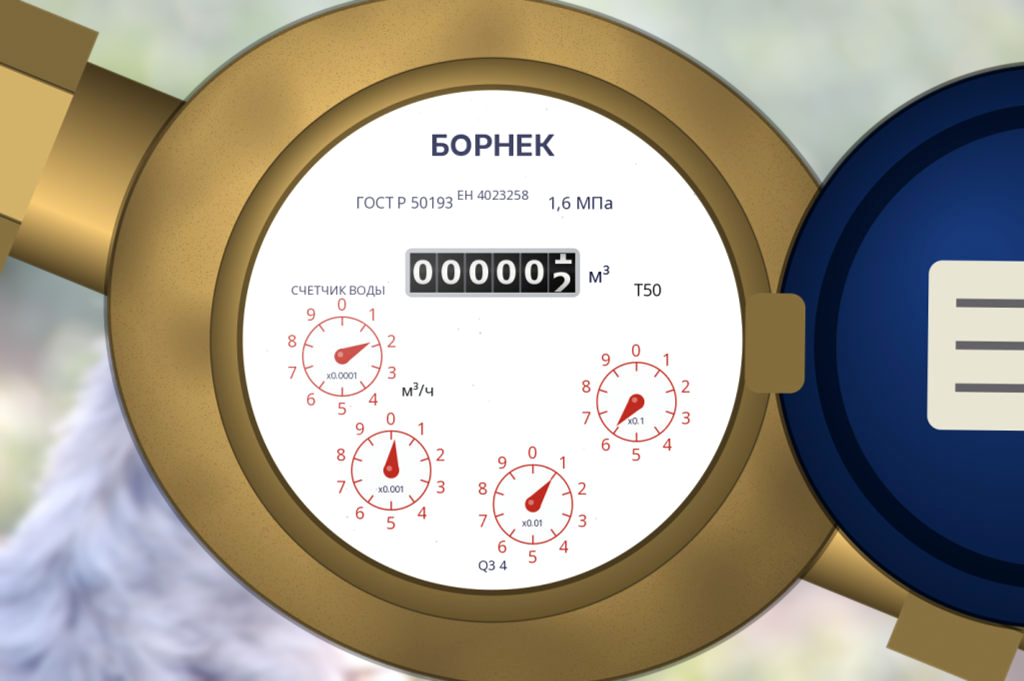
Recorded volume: 1.6101 (m³)
